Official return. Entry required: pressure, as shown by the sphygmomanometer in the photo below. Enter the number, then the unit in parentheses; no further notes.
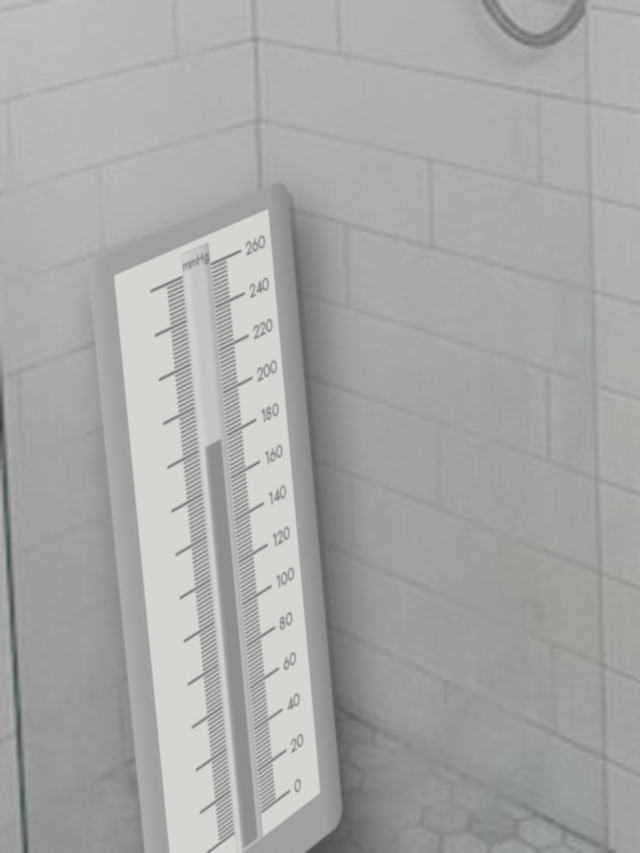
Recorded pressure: 180 (mmHg)
